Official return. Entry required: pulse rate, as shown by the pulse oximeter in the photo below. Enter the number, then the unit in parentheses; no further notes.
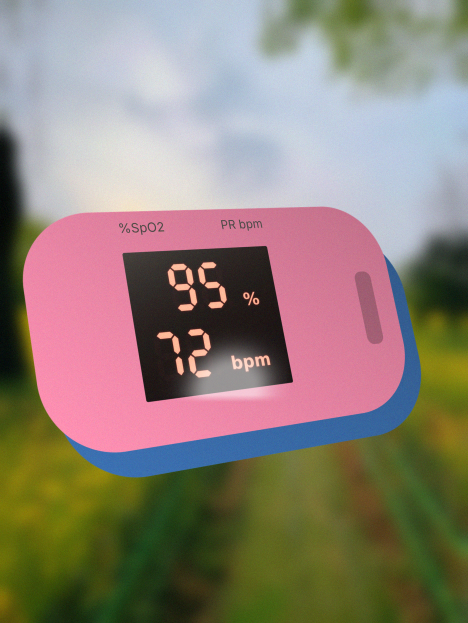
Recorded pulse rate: 72 (bpm)
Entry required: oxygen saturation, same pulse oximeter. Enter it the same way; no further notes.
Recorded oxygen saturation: 95 (%)
